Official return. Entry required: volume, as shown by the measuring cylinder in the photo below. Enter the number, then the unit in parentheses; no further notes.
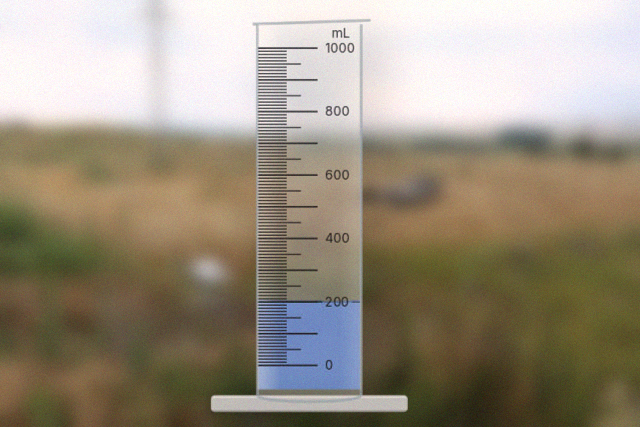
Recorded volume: 200 (mL)
